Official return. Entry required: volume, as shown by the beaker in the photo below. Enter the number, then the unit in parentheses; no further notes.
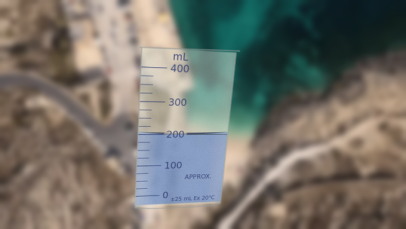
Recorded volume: 200 (mL)
